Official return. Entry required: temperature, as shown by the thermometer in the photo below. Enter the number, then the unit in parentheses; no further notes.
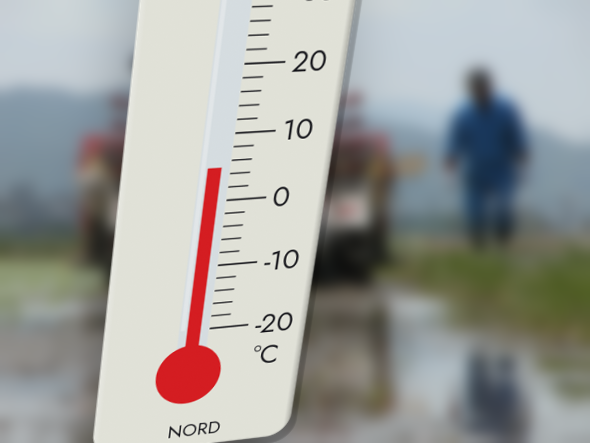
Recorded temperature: 5 (°C)
